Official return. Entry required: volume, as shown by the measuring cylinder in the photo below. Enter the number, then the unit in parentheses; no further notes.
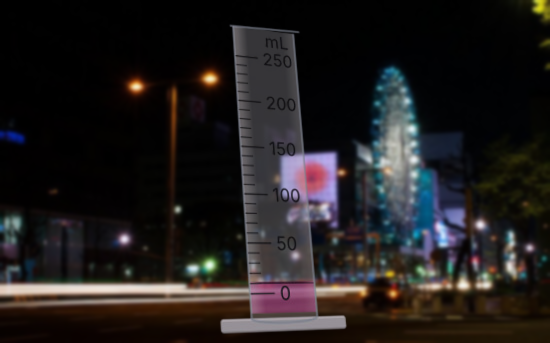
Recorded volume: 10 (mL)
